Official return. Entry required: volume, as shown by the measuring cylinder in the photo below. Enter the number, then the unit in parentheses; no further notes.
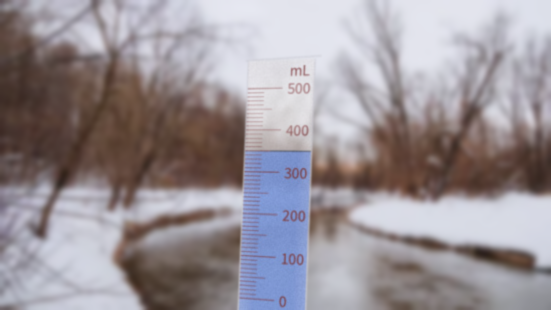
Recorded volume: 350 (mL)
